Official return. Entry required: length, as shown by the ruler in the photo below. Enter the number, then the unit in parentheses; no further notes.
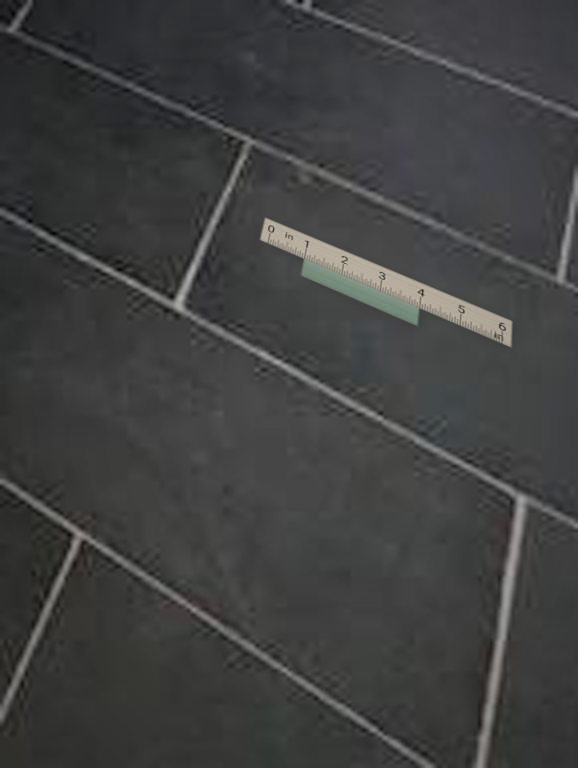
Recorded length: 3 (in)
